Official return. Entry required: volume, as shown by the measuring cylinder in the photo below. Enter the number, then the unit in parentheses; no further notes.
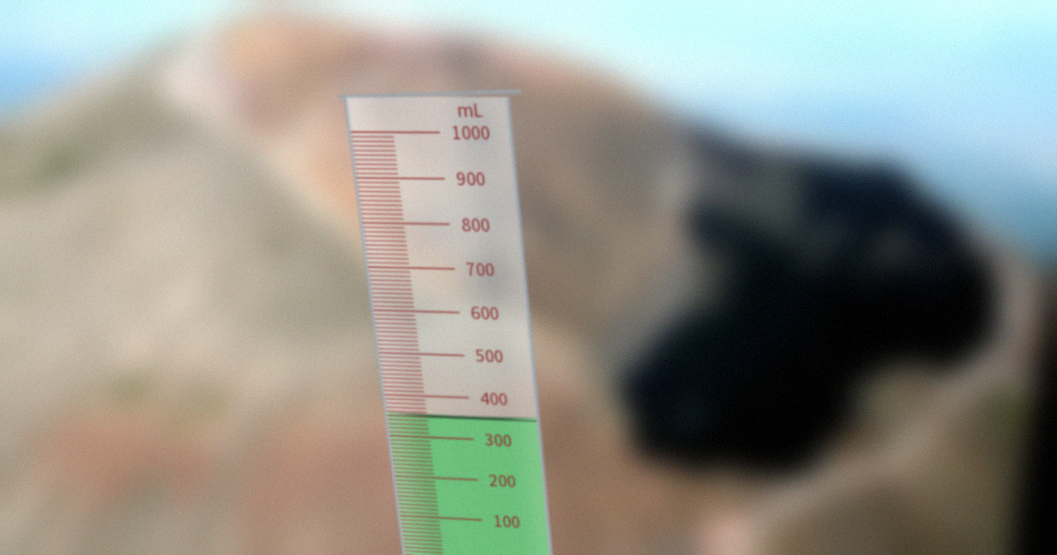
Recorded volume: 350 (mL)
